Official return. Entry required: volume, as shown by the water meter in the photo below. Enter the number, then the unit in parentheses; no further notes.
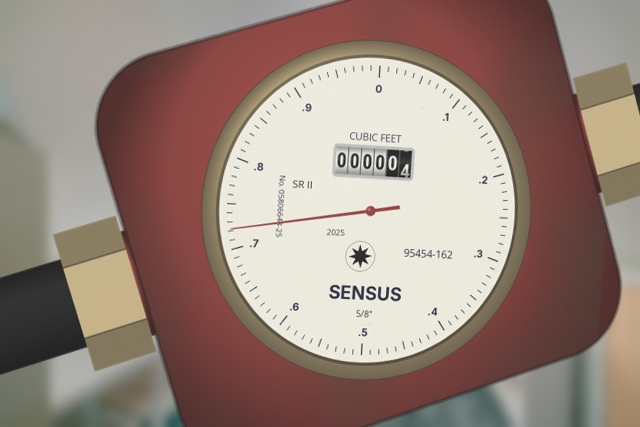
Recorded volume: 3.72 (ft³)
